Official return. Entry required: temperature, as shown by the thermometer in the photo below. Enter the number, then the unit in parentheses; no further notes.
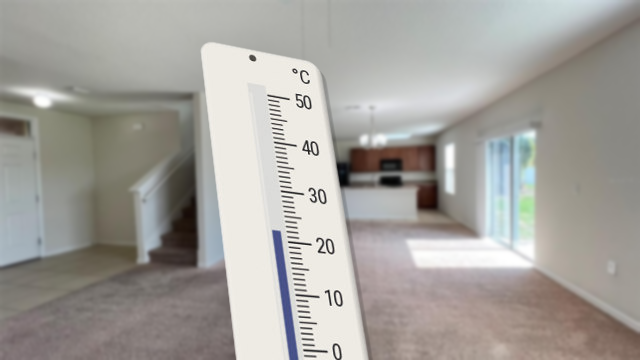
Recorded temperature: 22 (°C)
